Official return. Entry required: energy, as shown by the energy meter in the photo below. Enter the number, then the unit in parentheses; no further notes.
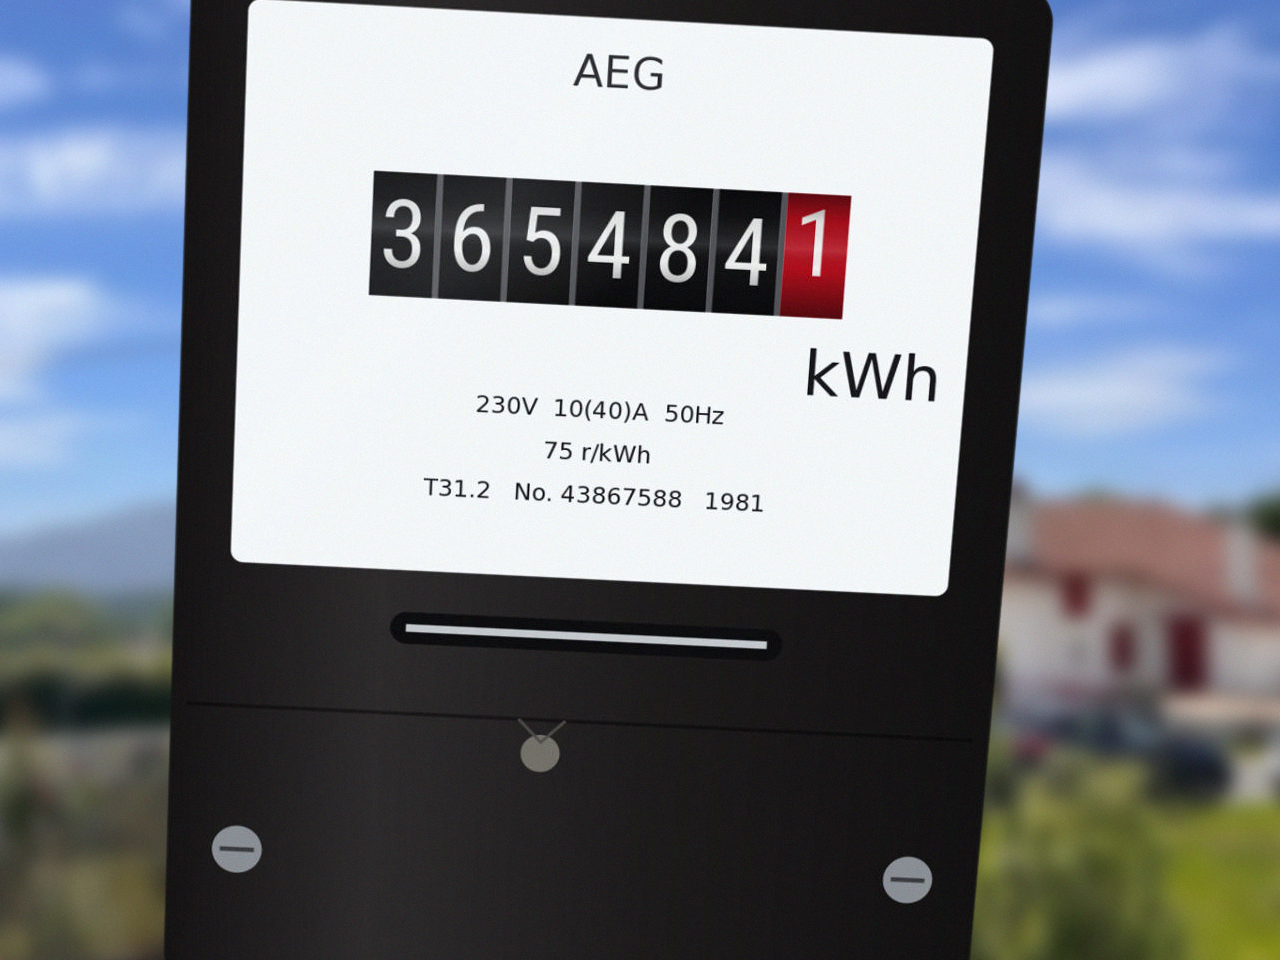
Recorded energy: 365484.1 (kWh)
